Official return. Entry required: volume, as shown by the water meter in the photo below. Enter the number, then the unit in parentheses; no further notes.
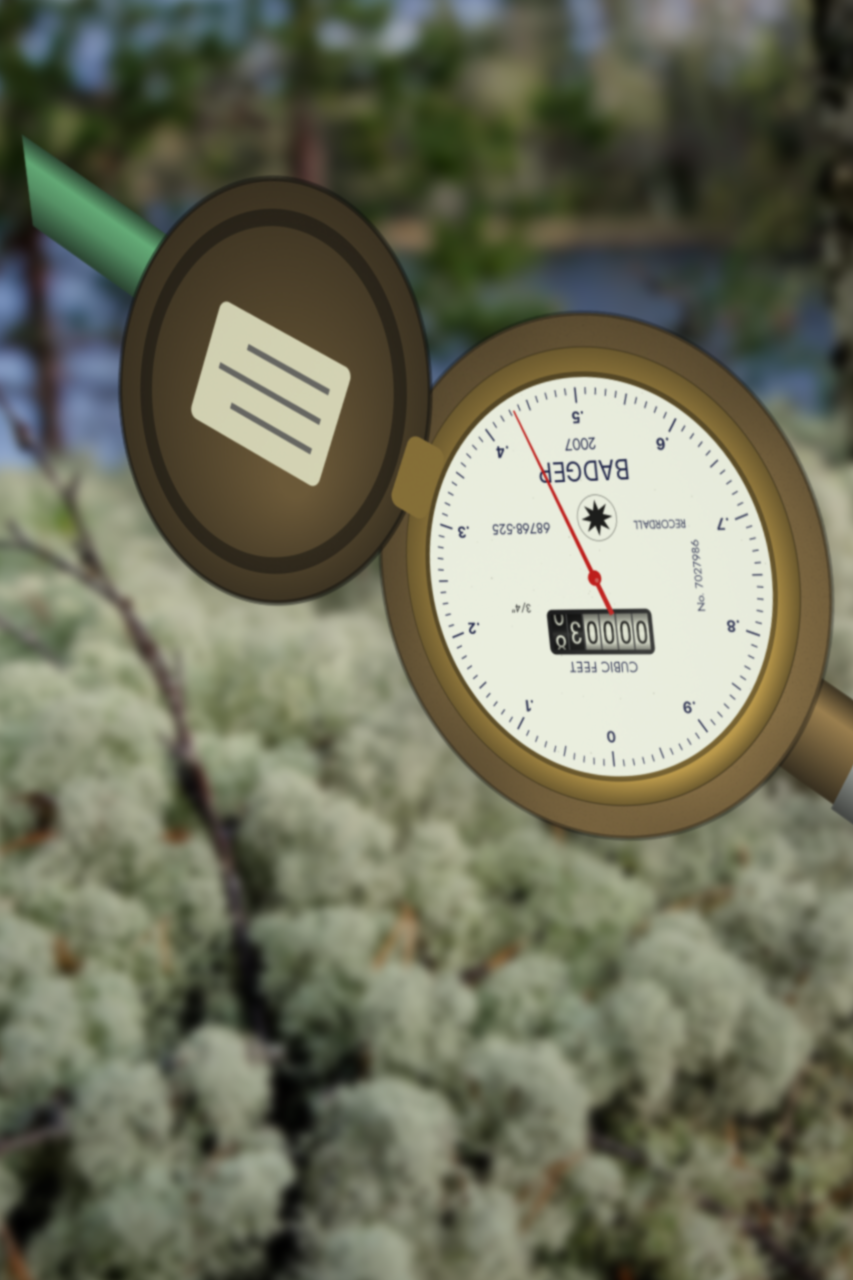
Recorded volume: 38.43 (ft³)
